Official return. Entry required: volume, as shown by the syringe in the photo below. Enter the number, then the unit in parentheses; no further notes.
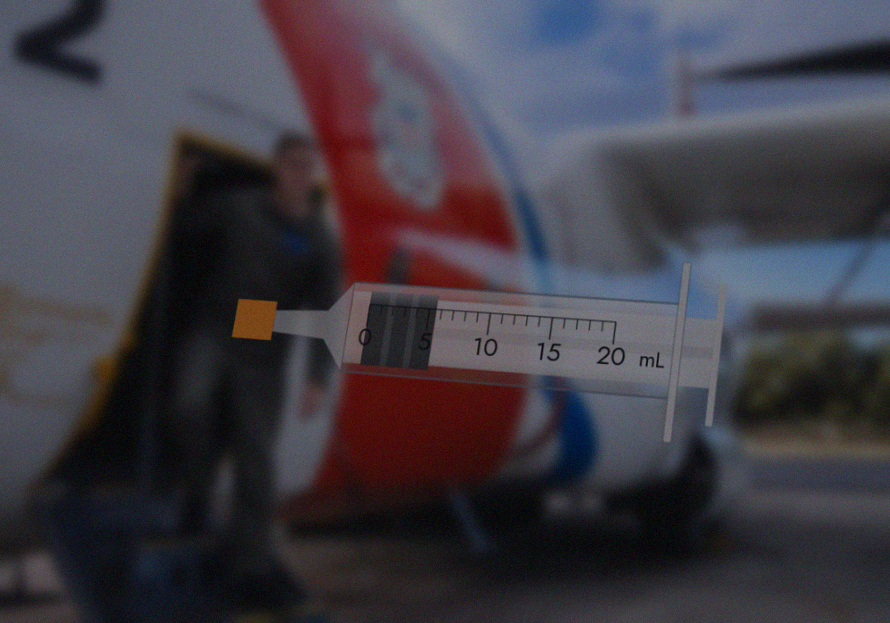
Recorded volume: 0 (mL)
